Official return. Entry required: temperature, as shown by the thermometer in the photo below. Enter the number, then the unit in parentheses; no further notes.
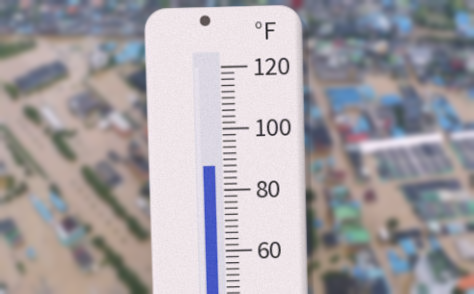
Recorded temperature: 88 (°F)
